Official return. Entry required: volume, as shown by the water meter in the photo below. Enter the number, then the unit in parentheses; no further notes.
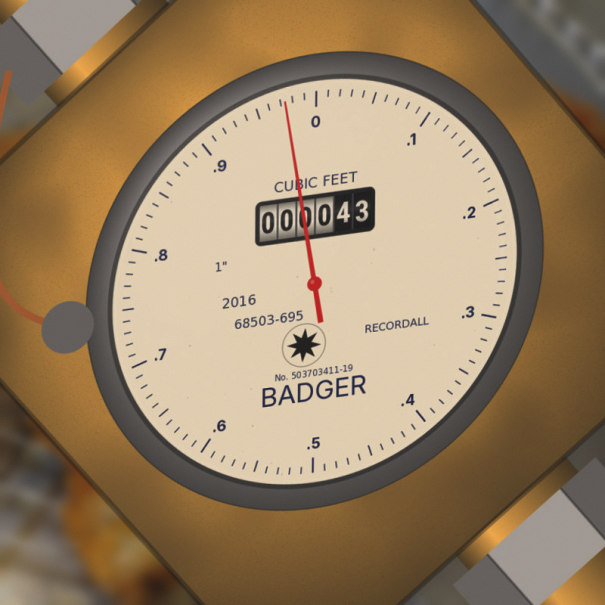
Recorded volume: 42.97 (ft³)
